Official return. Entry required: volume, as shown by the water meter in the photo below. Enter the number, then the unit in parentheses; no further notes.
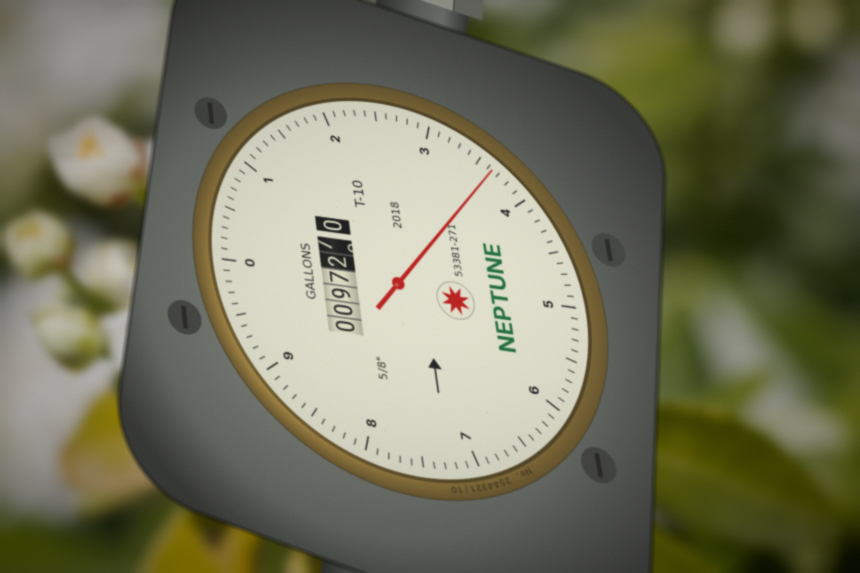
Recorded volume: 97273.6 (gal)
